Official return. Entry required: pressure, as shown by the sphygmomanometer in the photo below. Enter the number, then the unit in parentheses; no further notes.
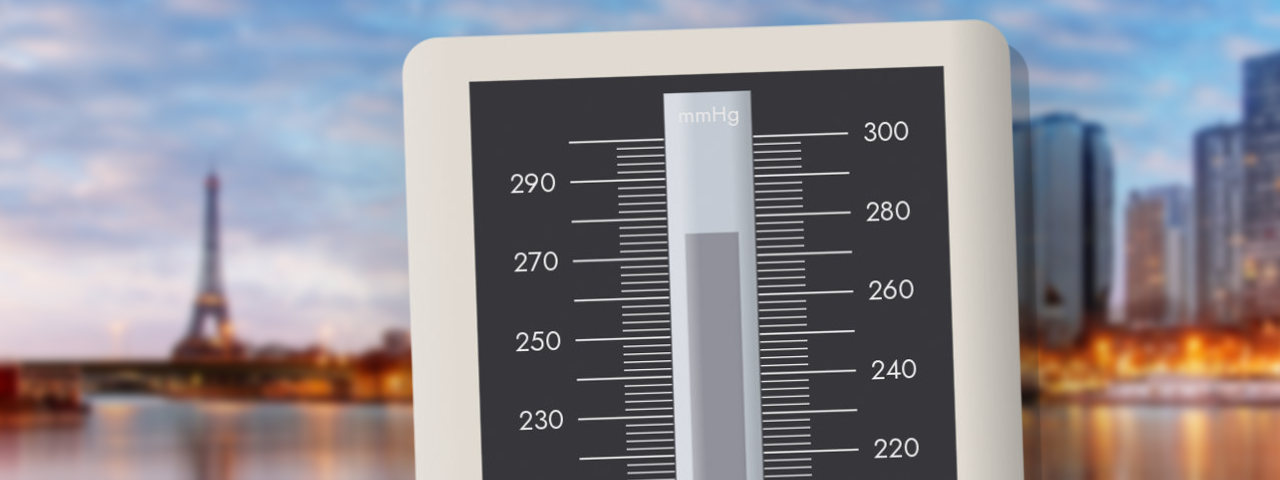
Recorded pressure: 276 (mmHg)
